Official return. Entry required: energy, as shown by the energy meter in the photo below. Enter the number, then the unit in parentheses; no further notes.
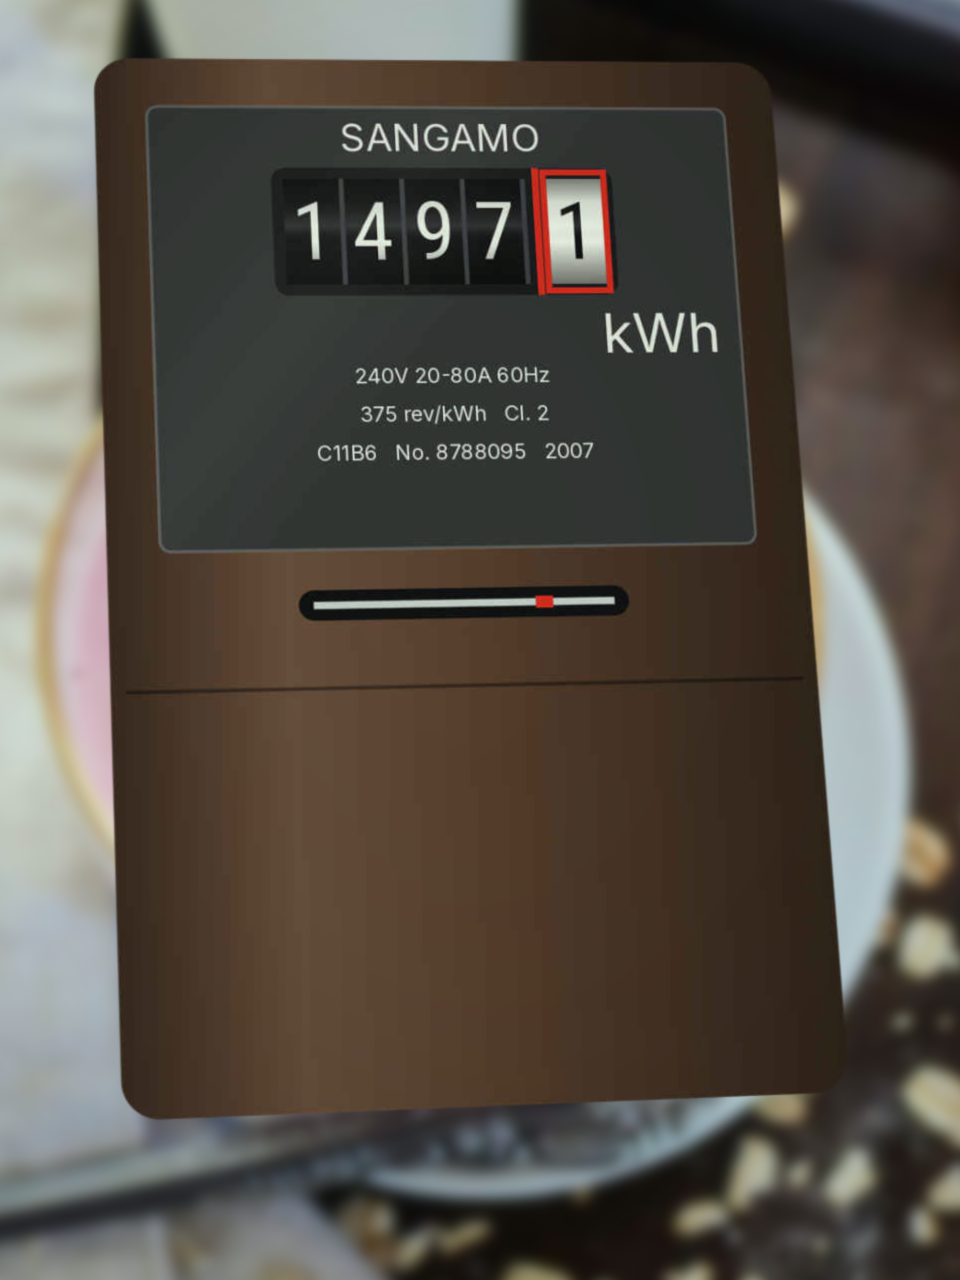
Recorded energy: 1497.1 (kWh)
